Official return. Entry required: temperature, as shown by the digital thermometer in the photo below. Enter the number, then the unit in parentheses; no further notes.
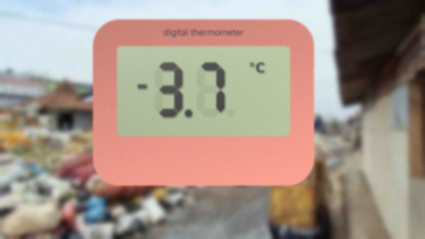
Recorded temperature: -3.7 (°C)
